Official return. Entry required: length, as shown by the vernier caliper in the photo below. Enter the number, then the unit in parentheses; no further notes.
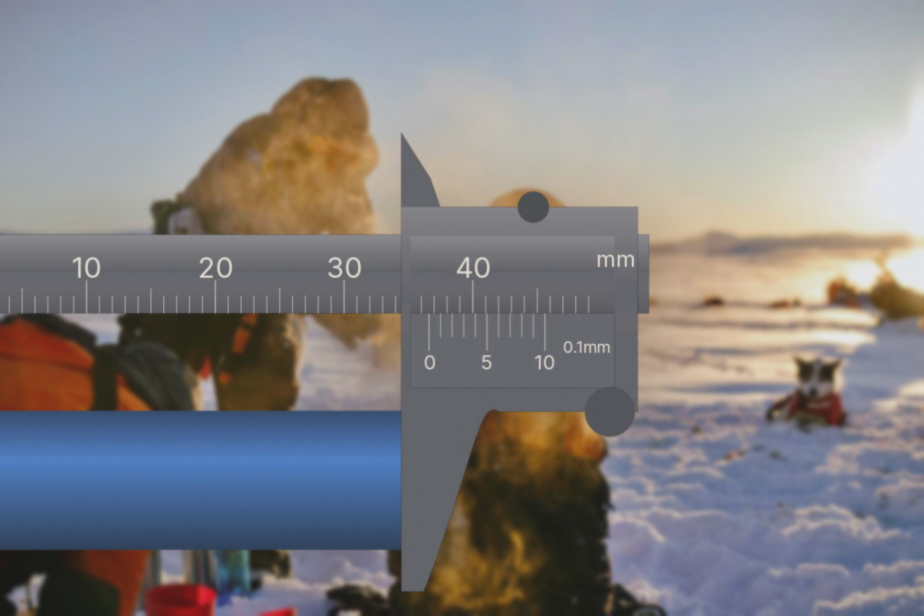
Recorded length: 36.6 (mm)
